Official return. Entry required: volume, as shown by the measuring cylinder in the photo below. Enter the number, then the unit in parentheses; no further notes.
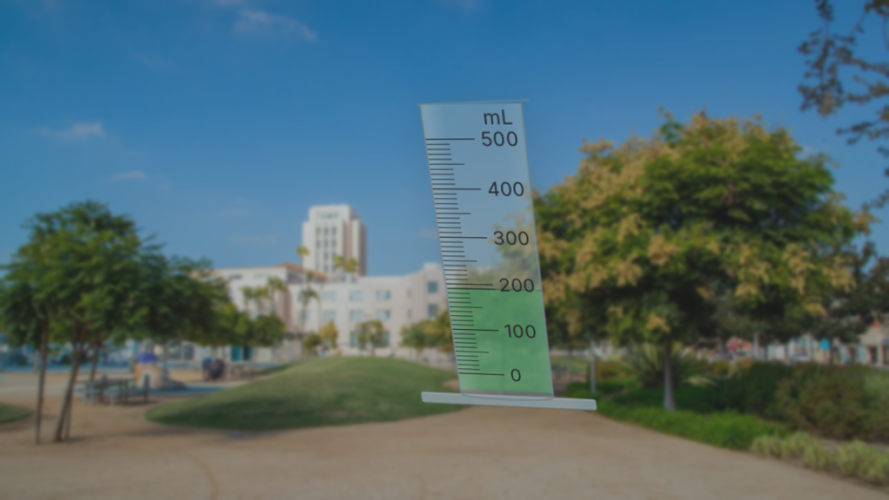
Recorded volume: 190 (mL)
